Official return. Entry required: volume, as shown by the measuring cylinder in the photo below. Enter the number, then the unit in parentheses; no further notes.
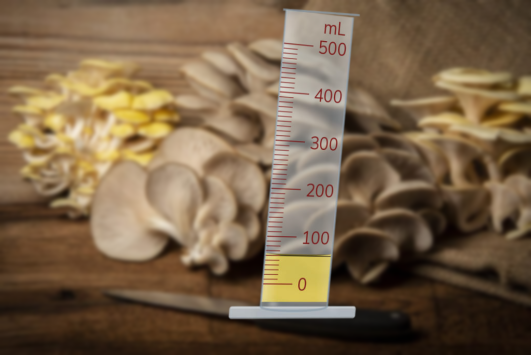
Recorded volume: 60 (mL)
